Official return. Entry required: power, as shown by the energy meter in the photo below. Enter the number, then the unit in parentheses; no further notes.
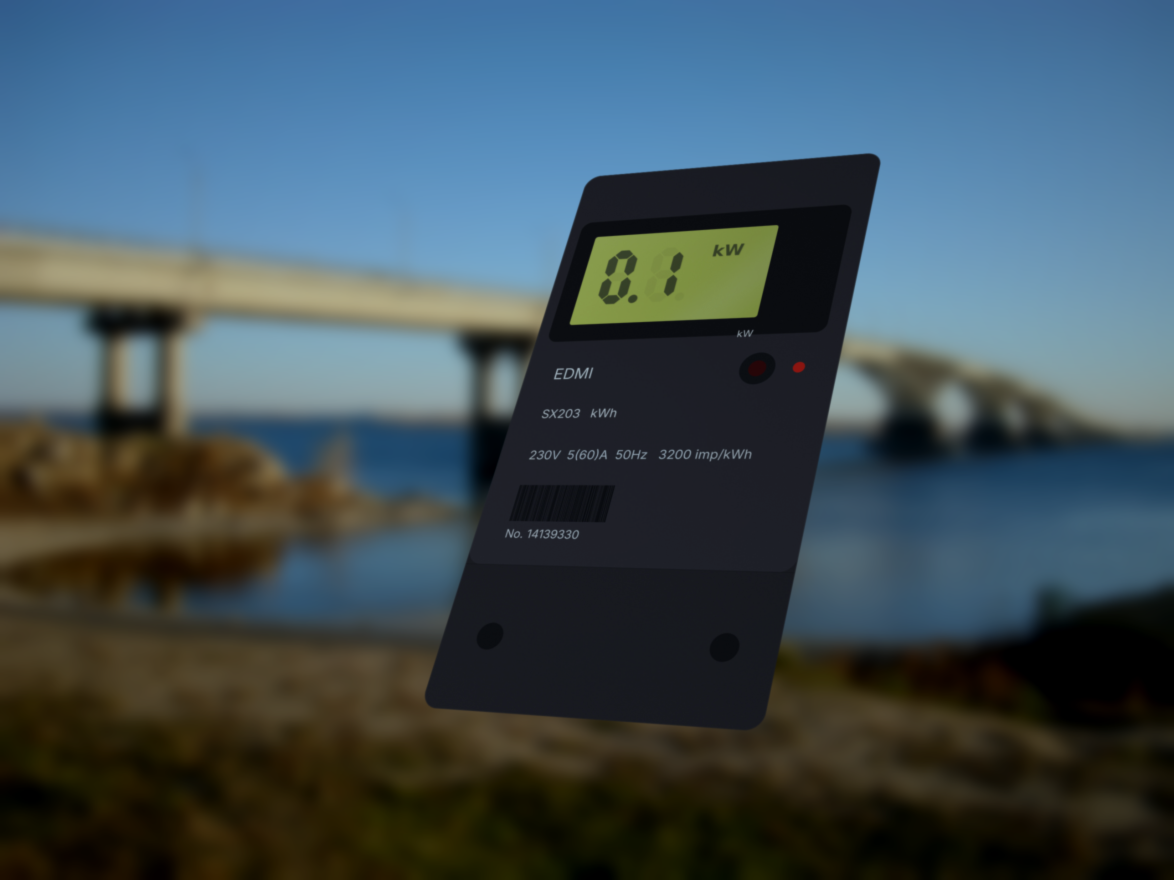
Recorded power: 0.1 (kW)
